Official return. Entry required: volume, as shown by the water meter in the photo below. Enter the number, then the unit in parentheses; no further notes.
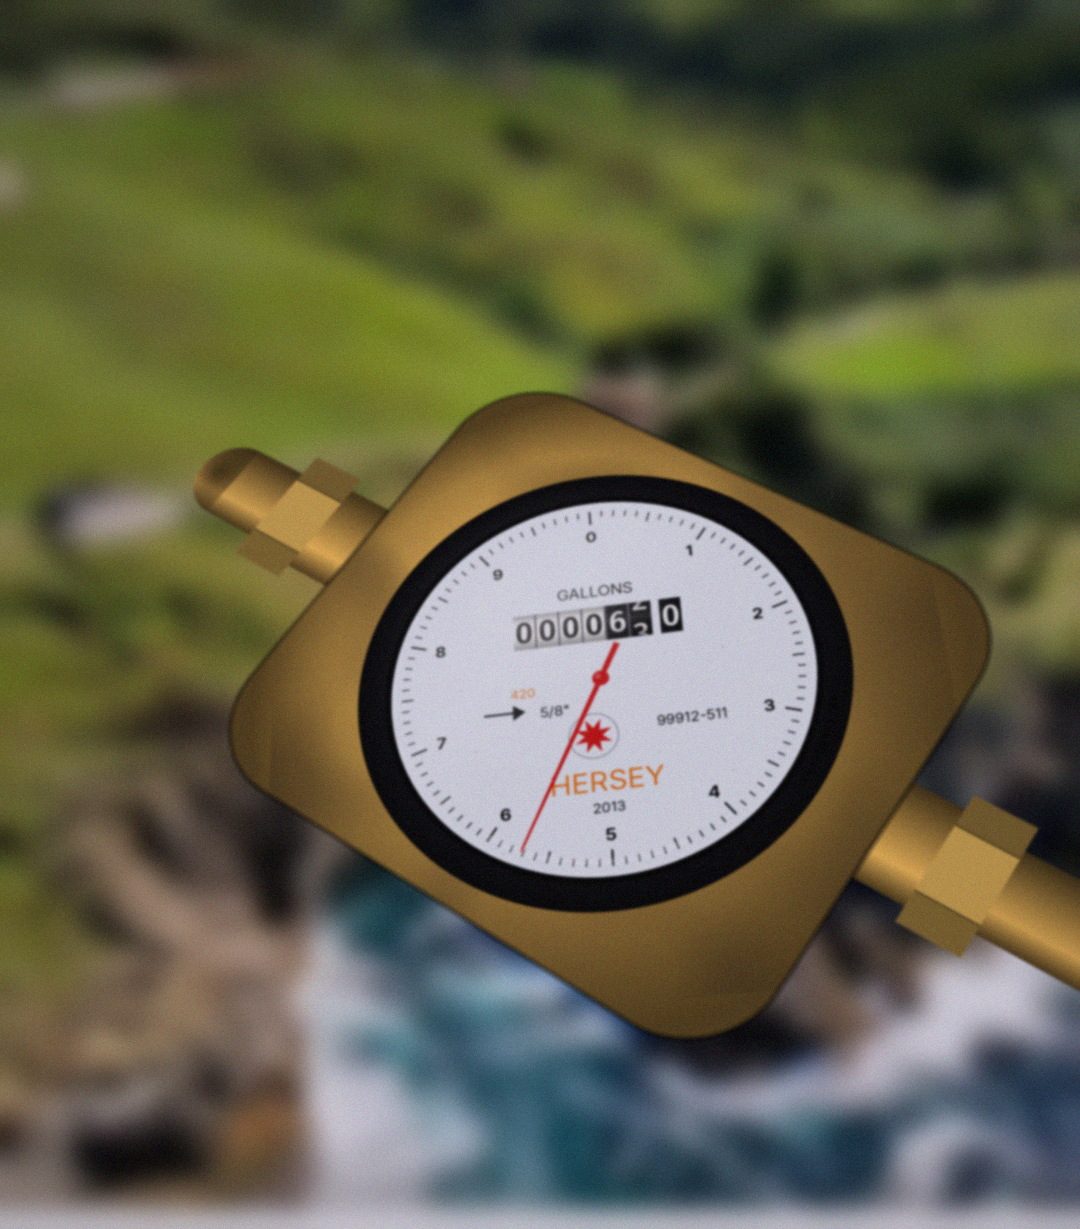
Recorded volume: 625.7 (gal)
